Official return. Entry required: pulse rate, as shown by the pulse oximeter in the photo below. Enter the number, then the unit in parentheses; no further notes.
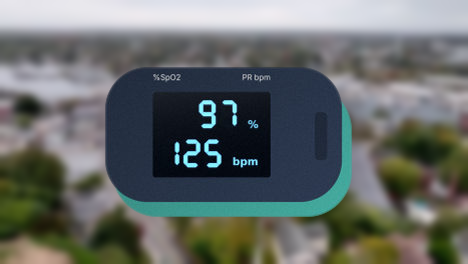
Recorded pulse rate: 125 (bpm)
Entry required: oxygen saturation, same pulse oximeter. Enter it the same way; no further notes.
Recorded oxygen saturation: 97 (%)
